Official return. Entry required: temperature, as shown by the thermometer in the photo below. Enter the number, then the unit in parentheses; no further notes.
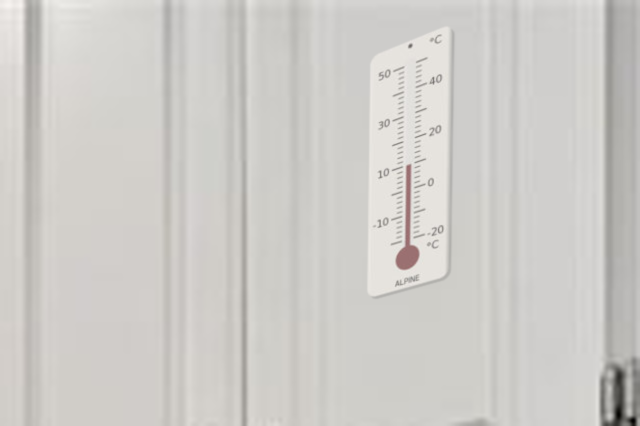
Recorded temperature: 10 (°C)
